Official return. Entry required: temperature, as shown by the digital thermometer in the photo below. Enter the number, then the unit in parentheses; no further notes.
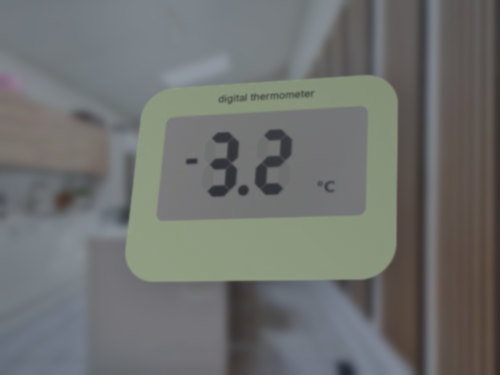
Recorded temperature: -3.2 (°C)
